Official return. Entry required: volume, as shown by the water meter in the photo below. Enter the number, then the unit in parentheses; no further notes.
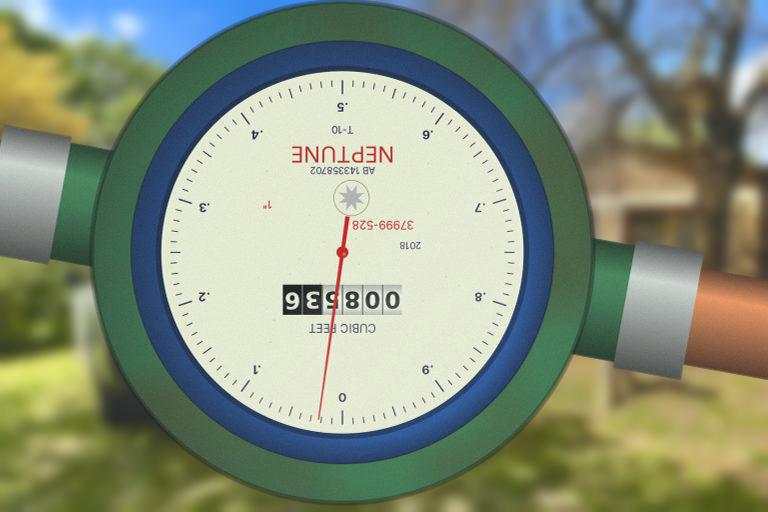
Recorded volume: 8536.02 (ft³)
